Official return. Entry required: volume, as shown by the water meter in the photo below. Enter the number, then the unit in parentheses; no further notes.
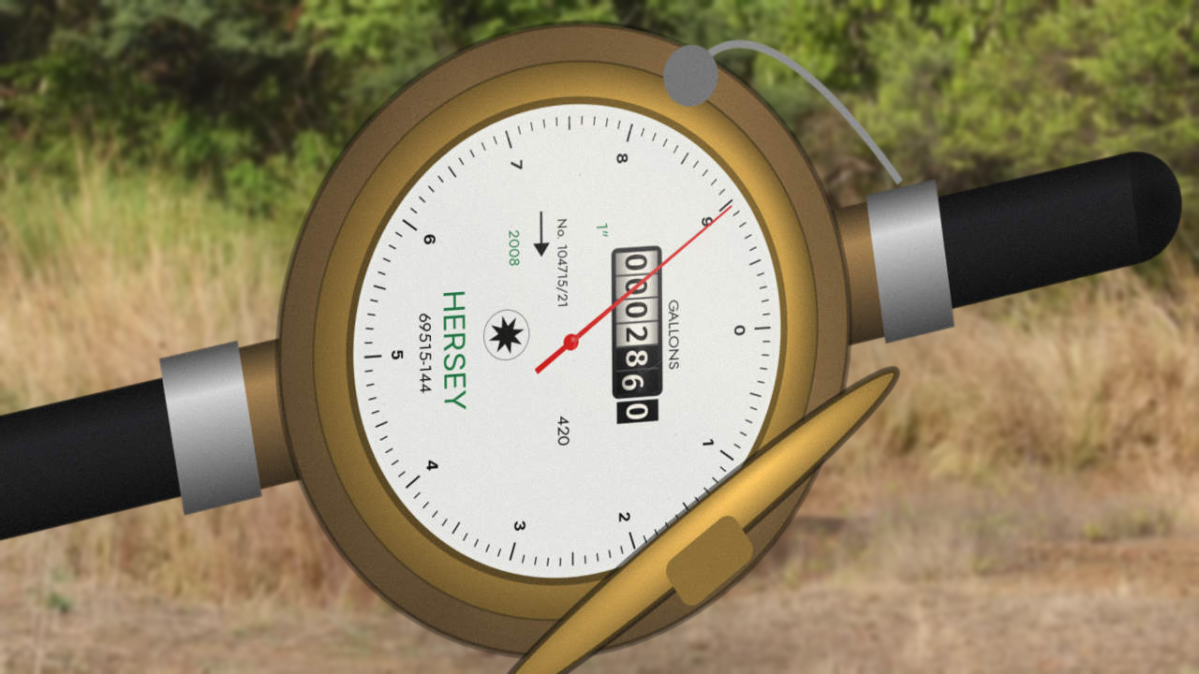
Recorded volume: 2859.0 (gal)
